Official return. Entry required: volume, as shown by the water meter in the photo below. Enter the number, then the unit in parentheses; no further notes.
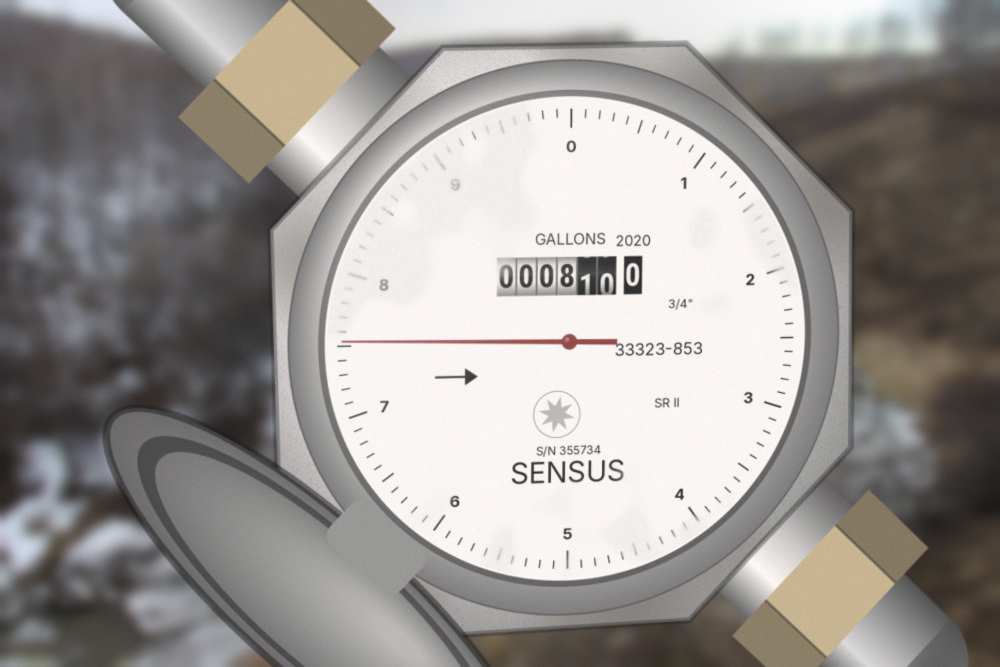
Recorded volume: 8097.5 (gal)
